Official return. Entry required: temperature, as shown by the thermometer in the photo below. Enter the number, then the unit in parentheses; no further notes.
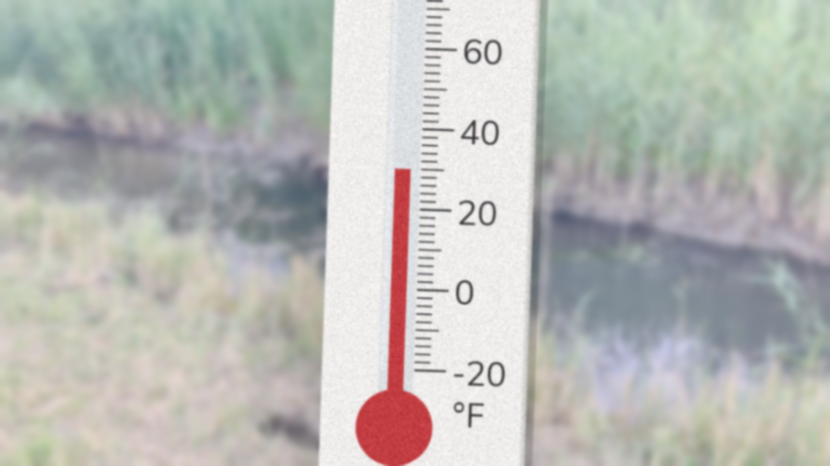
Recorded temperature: 30 (°F)
